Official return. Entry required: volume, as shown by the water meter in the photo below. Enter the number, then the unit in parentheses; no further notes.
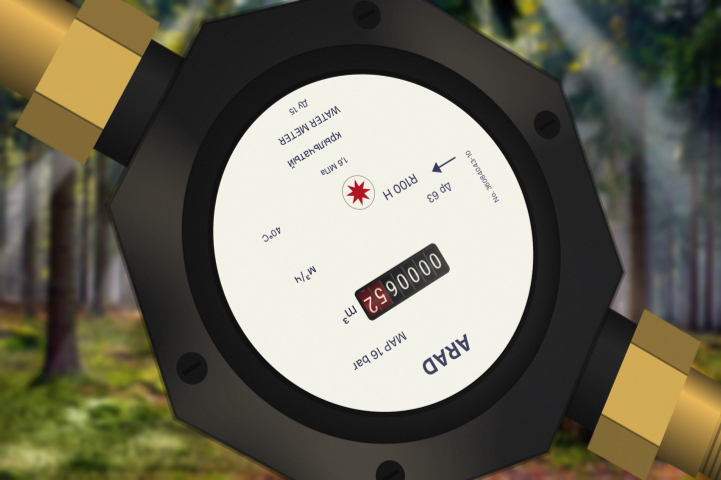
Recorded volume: 6.52 (m³)
